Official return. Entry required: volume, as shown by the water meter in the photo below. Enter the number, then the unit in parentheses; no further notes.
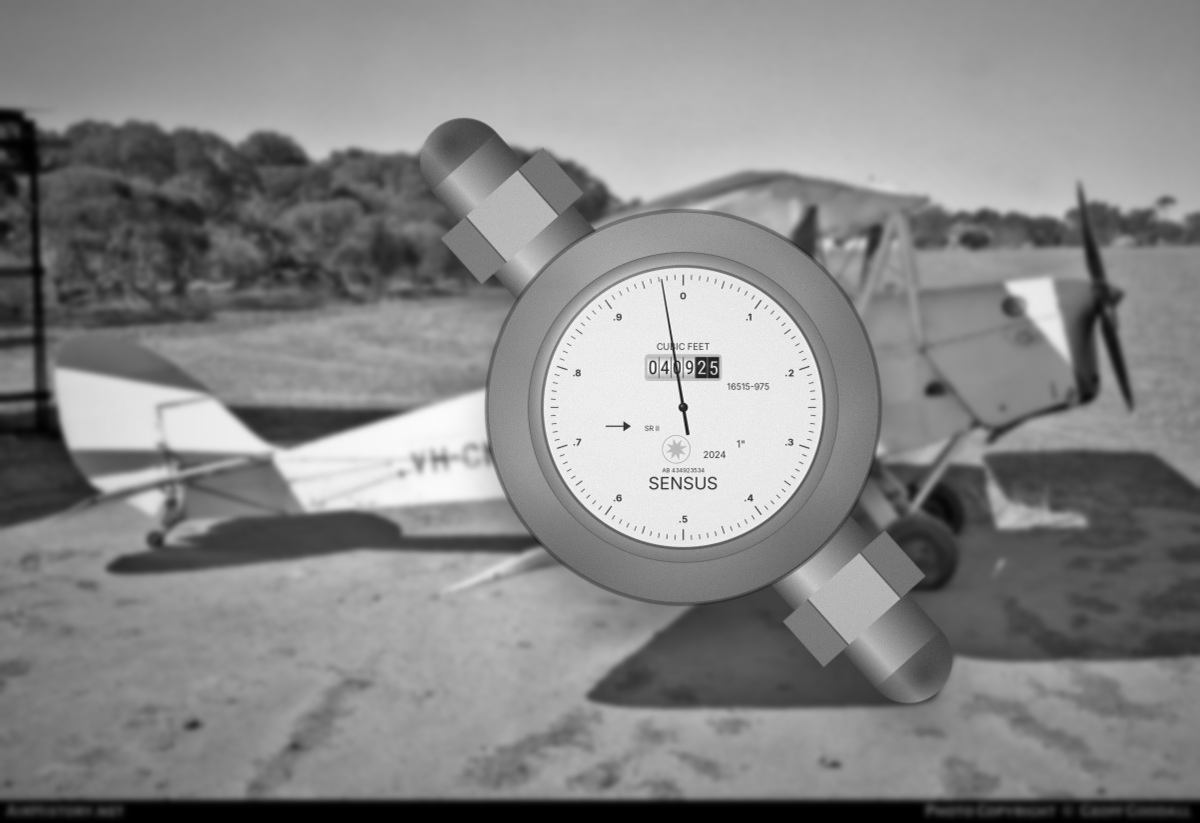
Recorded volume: 40924.97 (ft³)
